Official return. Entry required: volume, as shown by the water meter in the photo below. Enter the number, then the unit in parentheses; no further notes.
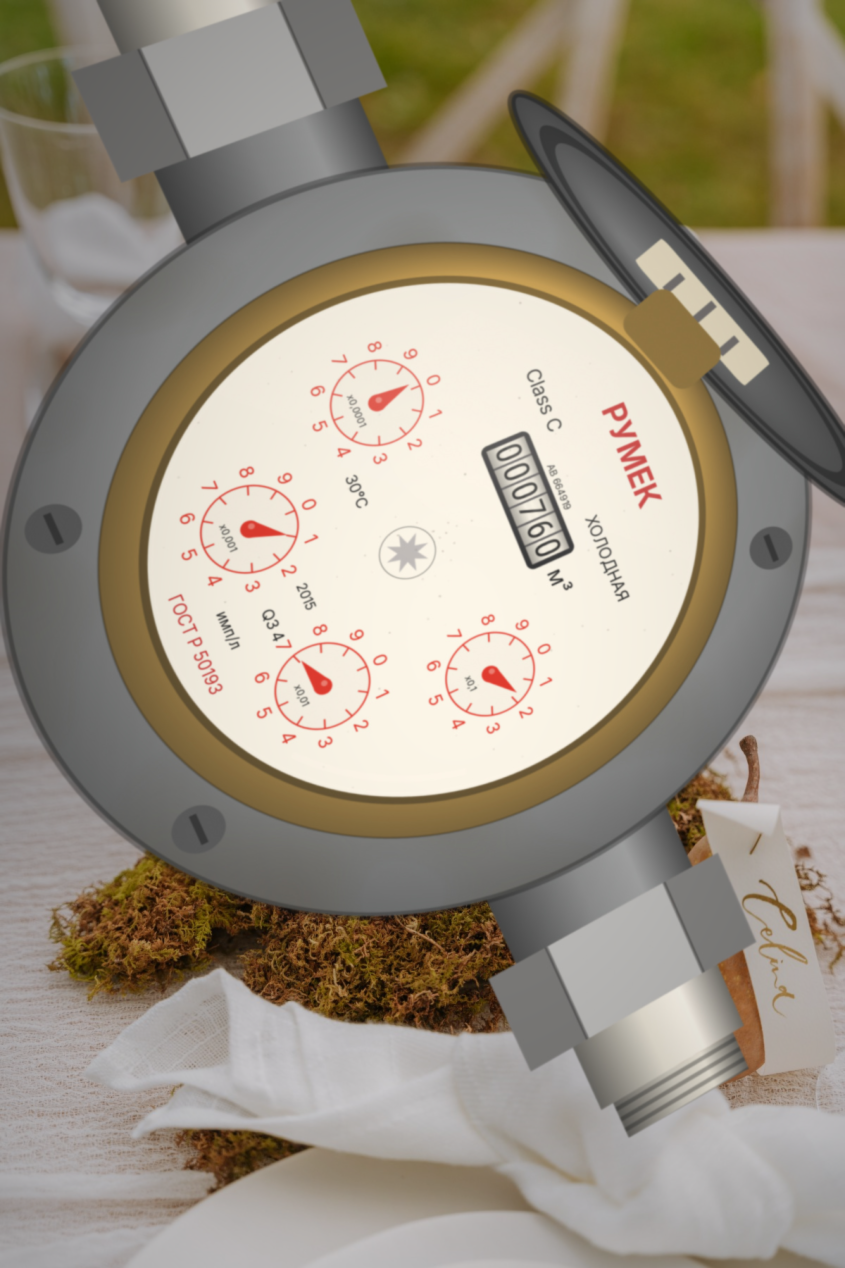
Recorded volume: 760.1709 (m³)
